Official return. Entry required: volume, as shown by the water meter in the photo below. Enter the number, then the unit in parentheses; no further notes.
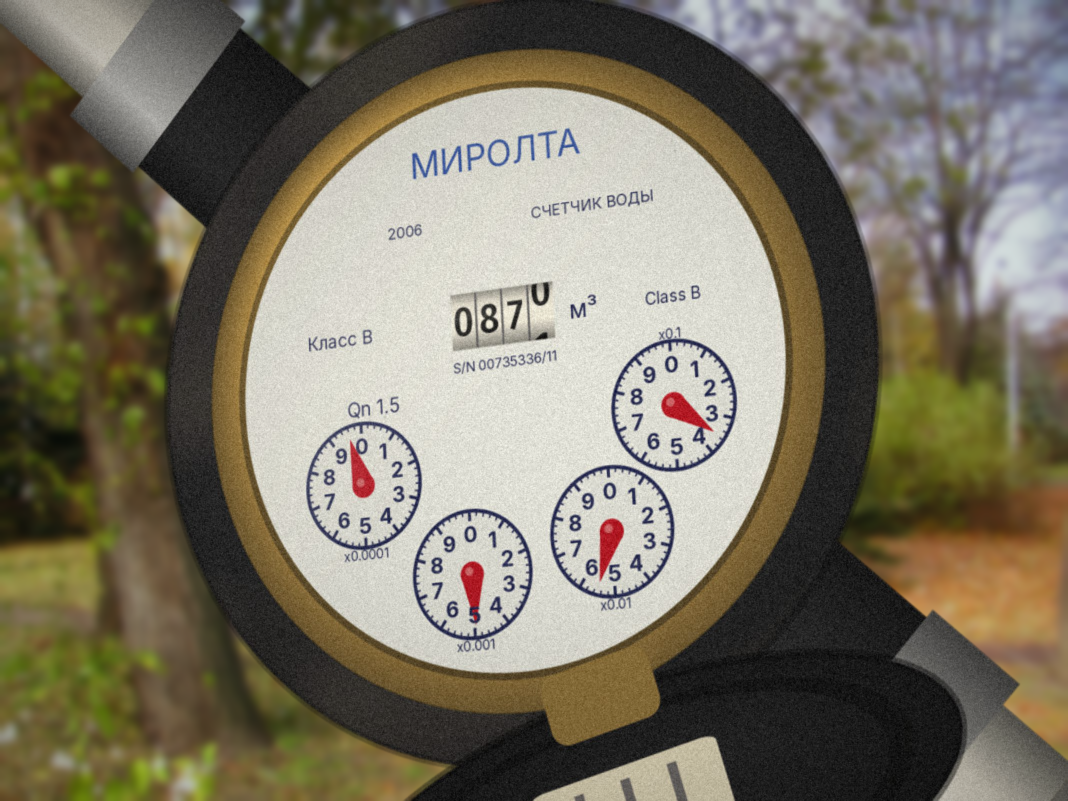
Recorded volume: 870.3549 (m³)
